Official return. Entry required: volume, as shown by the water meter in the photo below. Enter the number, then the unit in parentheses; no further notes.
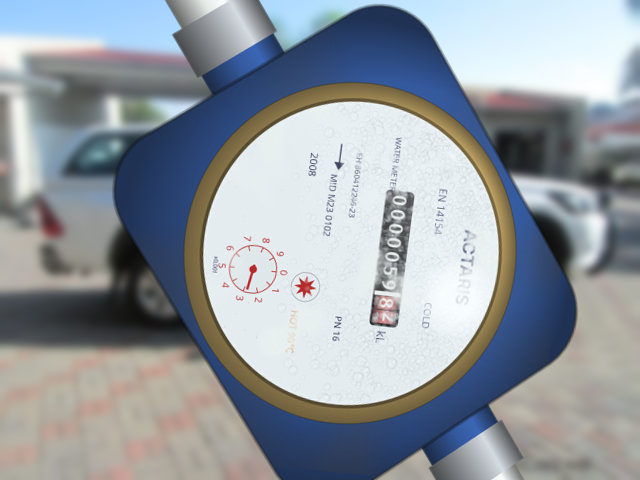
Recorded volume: 59.822 (kL)
